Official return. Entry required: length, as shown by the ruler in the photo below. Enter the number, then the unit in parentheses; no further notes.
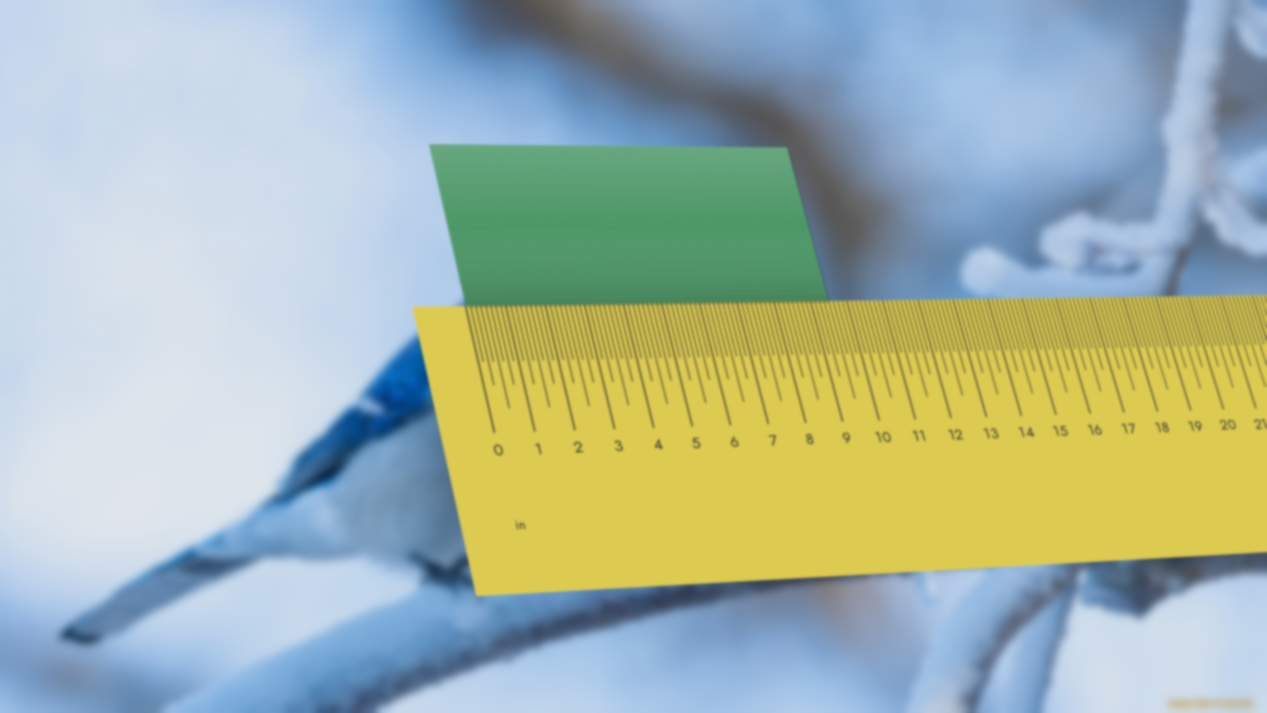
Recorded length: 9.5 (in)
